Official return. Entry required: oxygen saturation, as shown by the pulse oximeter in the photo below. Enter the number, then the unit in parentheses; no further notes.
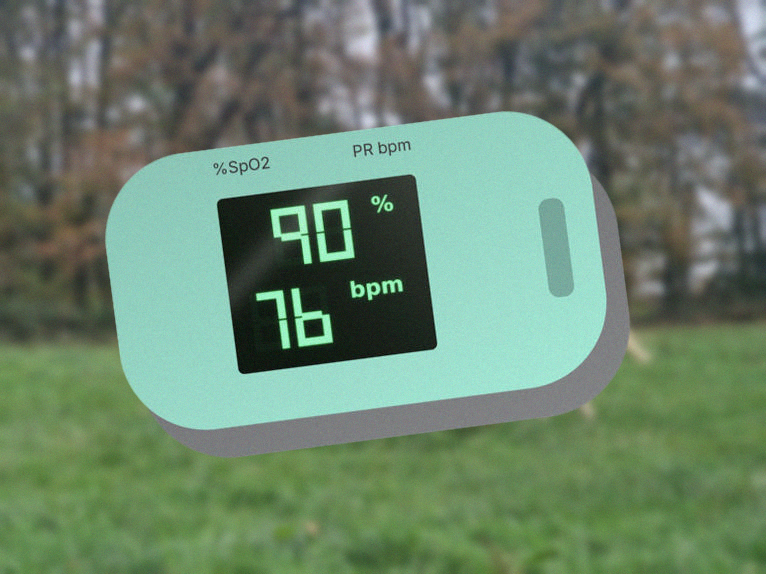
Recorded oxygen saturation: 90 (%)
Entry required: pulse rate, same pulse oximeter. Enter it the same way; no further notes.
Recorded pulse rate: 76 (bpm)
